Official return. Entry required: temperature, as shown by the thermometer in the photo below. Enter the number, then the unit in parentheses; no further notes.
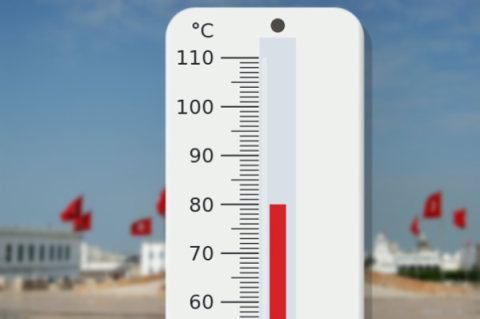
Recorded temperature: 80 (°C)
